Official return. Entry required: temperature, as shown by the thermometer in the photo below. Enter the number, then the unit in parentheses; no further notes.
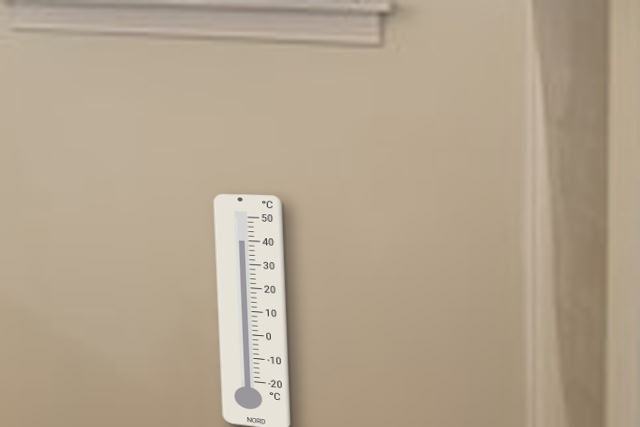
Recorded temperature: 40 (°C)
